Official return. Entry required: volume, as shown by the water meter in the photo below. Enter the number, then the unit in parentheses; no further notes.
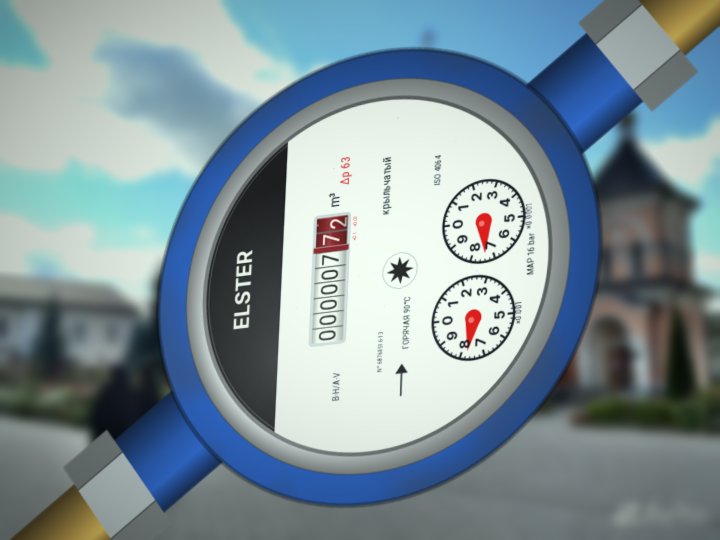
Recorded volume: 7.7177 (m³)
